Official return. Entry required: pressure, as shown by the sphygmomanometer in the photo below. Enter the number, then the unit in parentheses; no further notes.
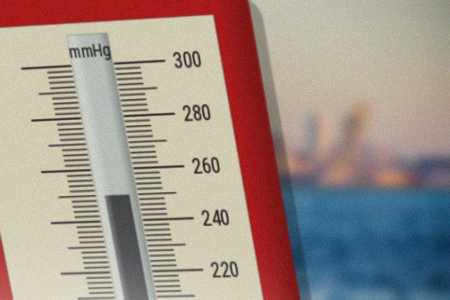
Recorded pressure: 250 (mmHg)
